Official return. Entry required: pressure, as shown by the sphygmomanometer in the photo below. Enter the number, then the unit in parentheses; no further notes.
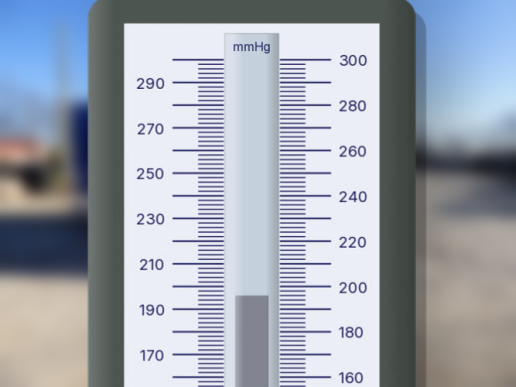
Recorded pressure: 196 (mmHg)
